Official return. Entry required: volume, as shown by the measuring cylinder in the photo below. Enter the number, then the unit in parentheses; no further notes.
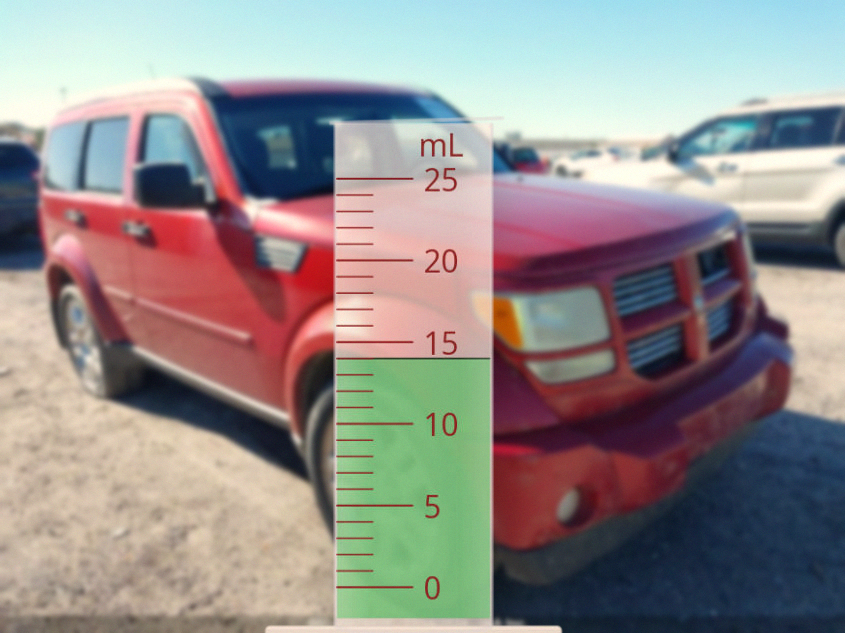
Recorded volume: 14 (mL)
